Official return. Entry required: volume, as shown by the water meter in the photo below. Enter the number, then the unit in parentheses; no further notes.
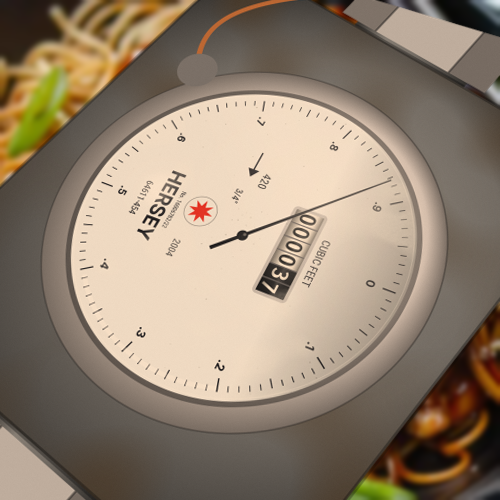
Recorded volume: 36.87 (ft³)
